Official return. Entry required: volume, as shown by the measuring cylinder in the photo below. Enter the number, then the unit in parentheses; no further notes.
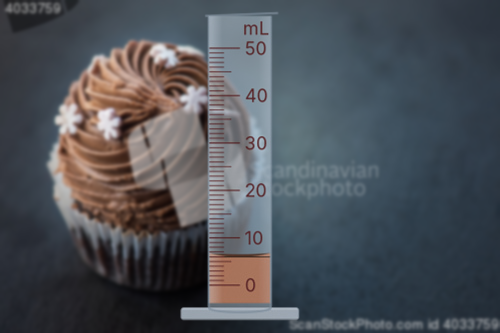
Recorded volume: 6 (mL)
